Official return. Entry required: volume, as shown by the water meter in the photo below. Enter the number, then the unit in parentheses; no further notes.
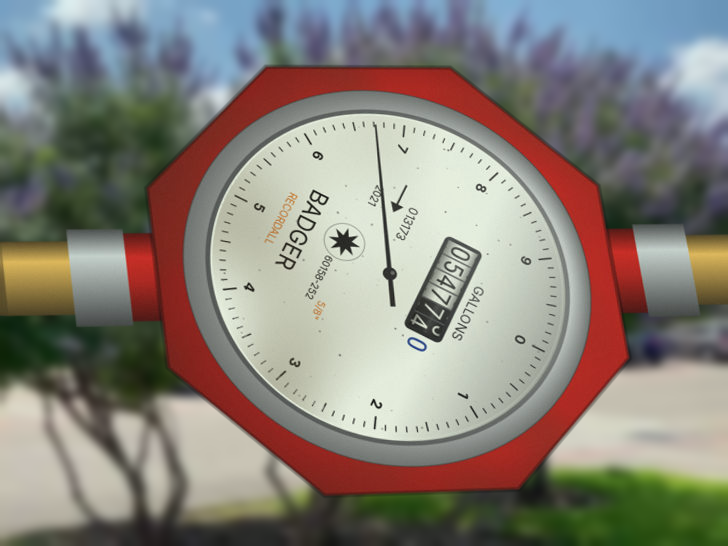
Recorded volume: 547736.7 (gal)
